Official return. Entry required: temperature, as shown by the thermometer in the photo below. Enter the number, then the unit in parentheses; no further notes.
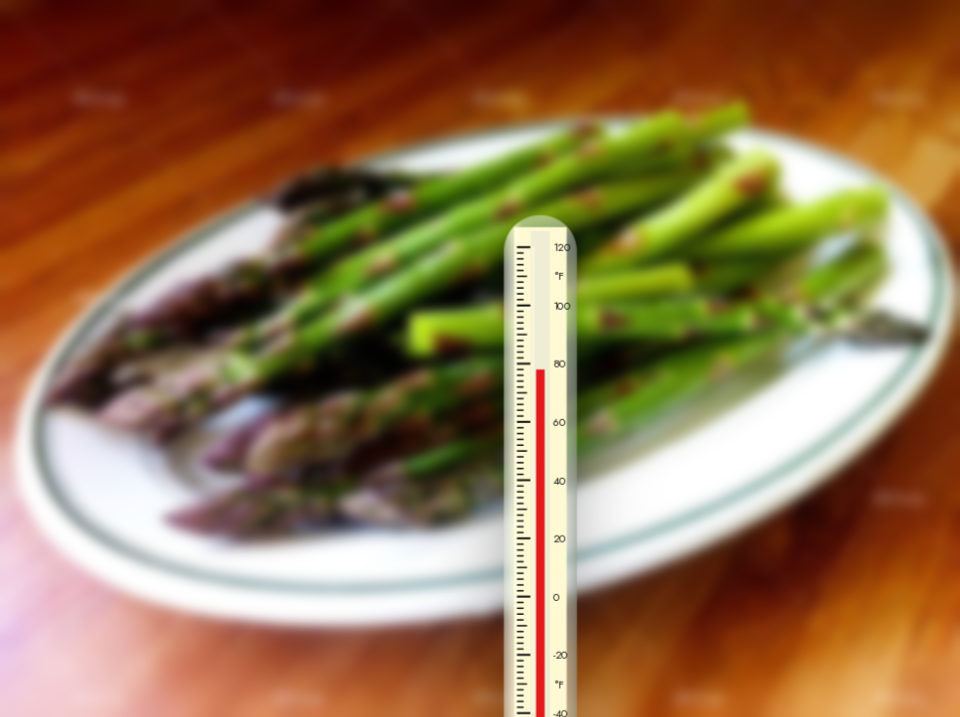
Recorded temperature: 78 (°F)
